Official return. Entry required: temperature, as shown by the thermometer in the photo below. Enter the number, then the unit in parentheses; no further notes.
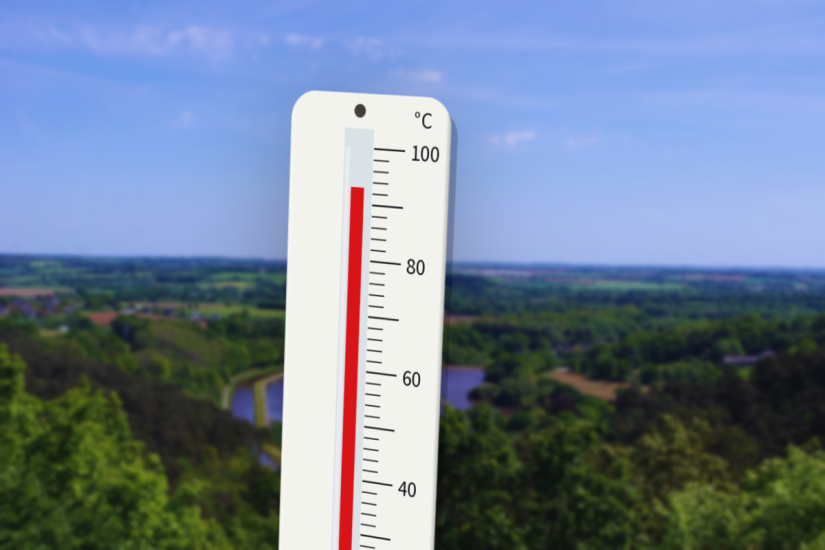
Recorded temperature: 93 (°C)
